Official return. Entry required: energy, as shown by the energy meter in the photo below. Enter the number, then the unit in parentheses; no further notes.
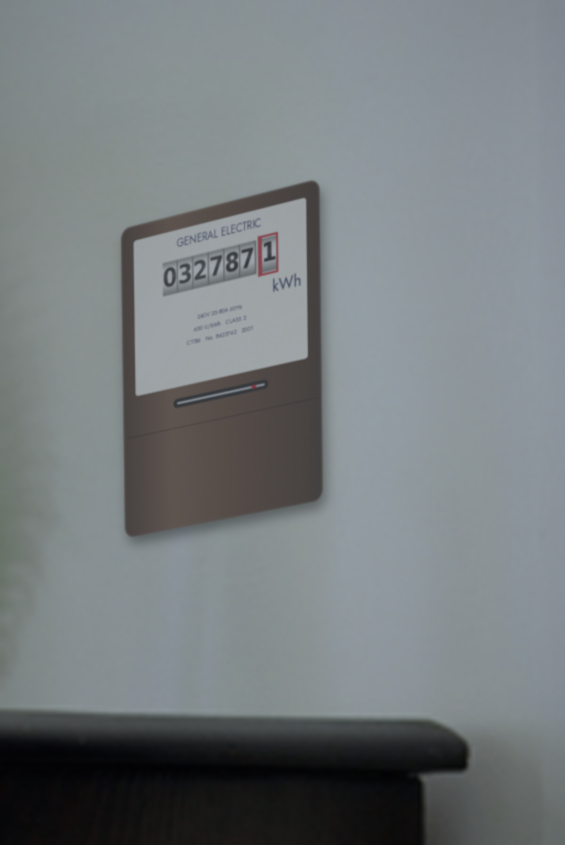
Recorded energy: 32787.1 (kWh)
